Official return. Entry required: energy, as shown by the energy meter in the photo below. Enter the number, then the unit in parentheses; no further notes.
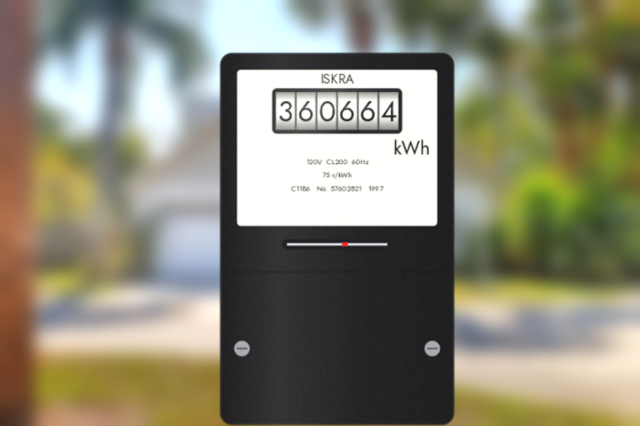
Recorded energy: 360664 (kWh)
